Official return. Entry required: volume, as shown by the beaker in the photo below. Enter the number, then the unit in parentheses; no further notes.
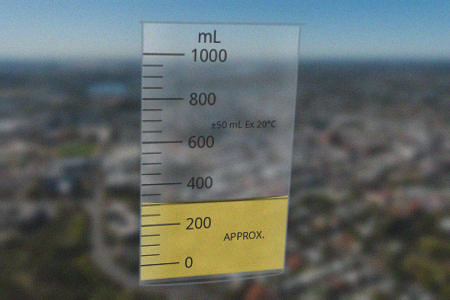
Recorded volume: 300 (mL)
